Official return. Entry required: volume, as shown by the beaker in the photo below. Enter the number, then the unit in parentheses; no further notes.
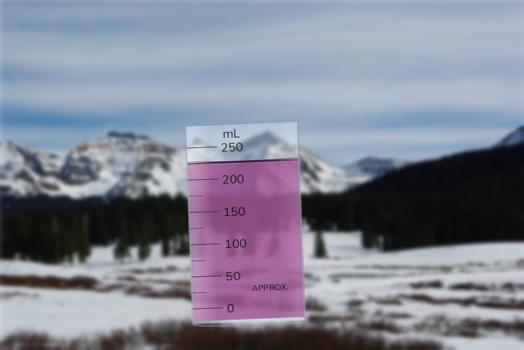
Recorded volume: 225 (mL)
